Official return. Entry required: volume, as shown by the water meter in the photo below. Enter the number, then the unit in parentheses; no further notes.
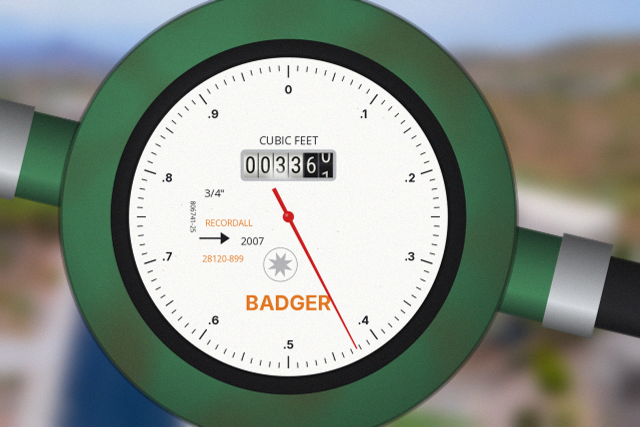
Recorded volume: 3360.42 (ft³)
